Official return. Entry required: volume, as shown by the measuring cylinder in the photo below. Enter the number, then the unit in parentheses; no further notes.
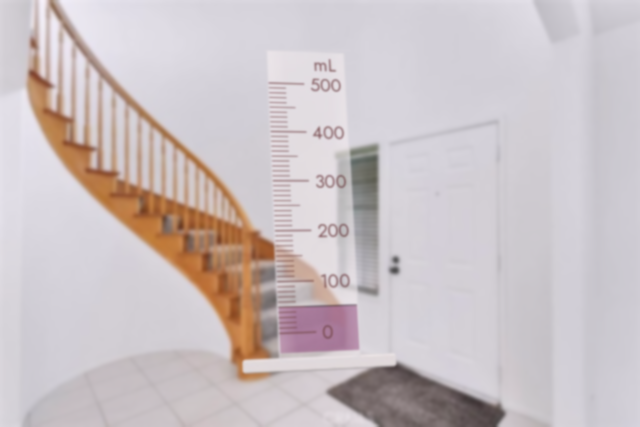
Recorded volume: 50 (mL)
